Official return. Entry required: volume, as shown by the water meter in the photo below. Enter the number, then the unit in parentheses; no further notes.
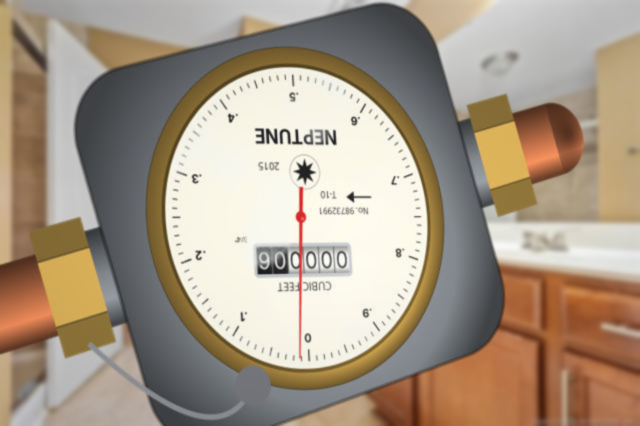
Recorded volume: 6.01 (ft³)
